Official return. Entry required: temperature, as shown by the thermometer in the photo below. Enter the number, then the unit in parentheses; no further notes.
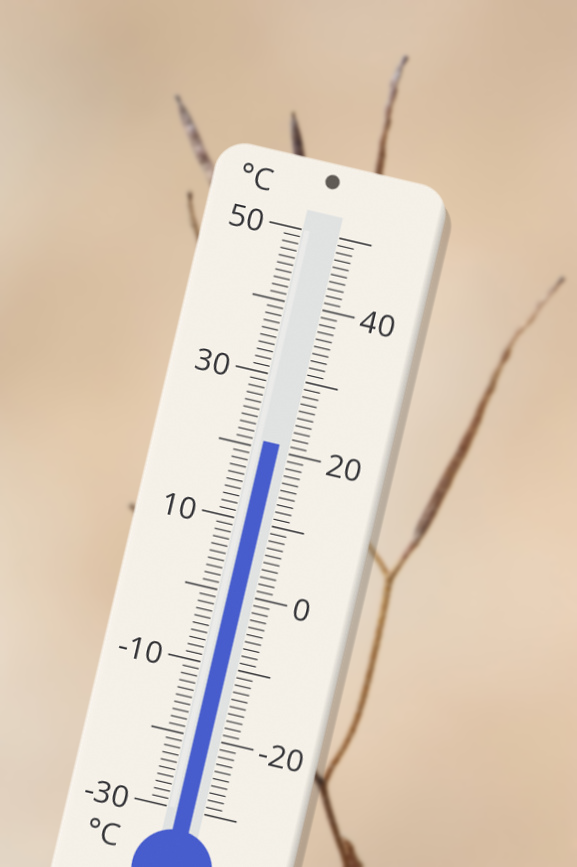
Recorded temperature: 21 (°C)
